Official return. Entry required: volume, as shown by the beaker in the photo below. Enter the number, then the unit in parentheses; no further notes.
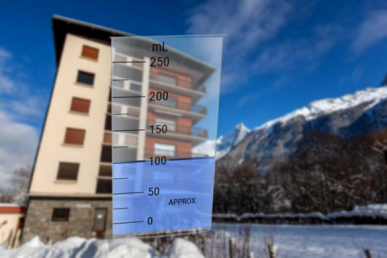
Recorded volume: 100 (mL)
